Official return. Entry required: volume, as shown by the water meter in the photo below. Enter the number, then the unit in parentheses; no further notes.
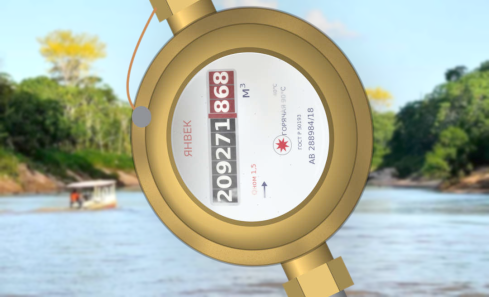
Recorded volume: 209271.868 (m³)
